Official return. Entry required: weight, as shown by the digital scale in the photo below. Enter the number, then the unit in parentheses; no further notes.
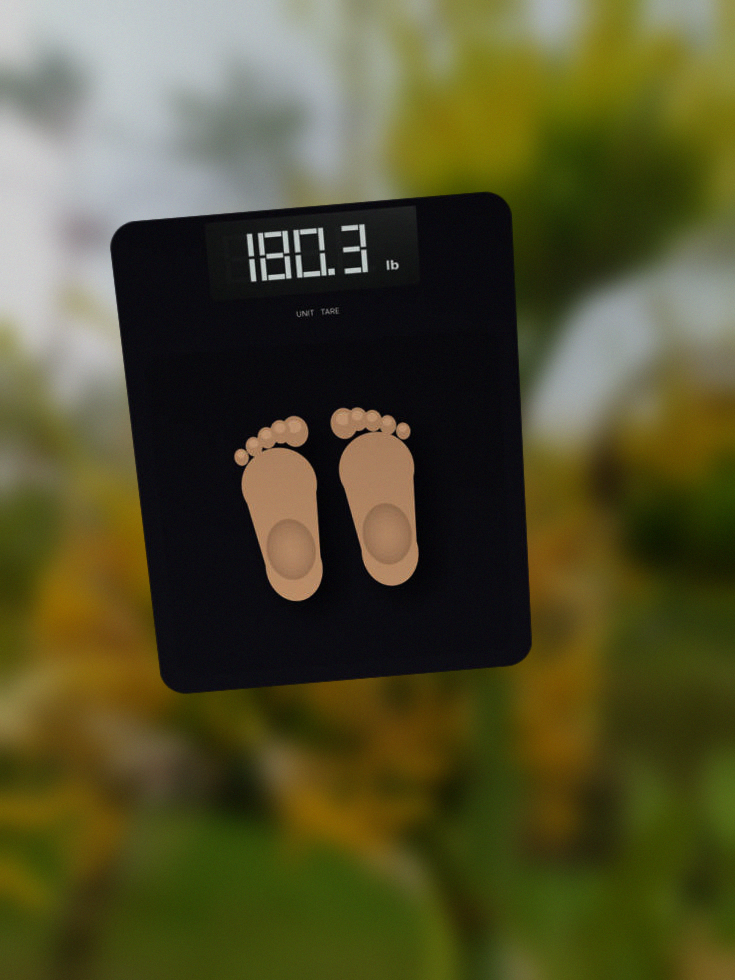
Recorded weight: 180.3 (lb)
